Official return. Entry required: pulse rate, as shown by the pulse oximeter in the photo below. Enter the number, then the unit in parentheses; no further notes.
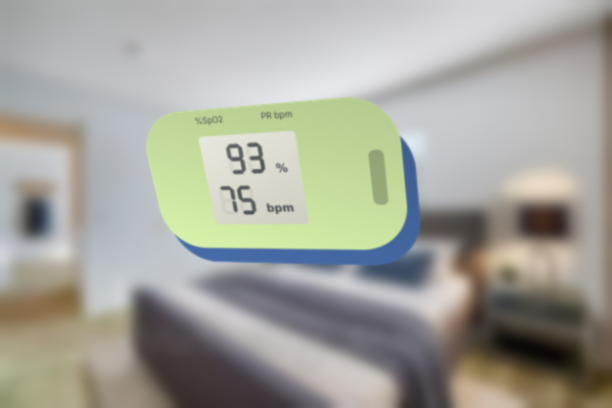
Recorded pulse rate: 75 (bpm)
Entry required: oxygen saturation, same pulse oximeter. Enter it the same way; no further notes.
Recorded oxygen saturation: 93 (%)
